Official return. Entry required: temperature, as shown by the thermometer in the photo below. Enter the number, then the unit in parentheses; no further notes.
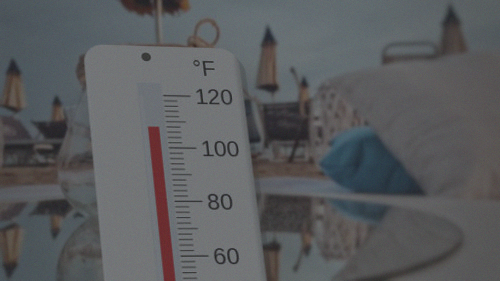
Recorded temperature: 108 (°F)
